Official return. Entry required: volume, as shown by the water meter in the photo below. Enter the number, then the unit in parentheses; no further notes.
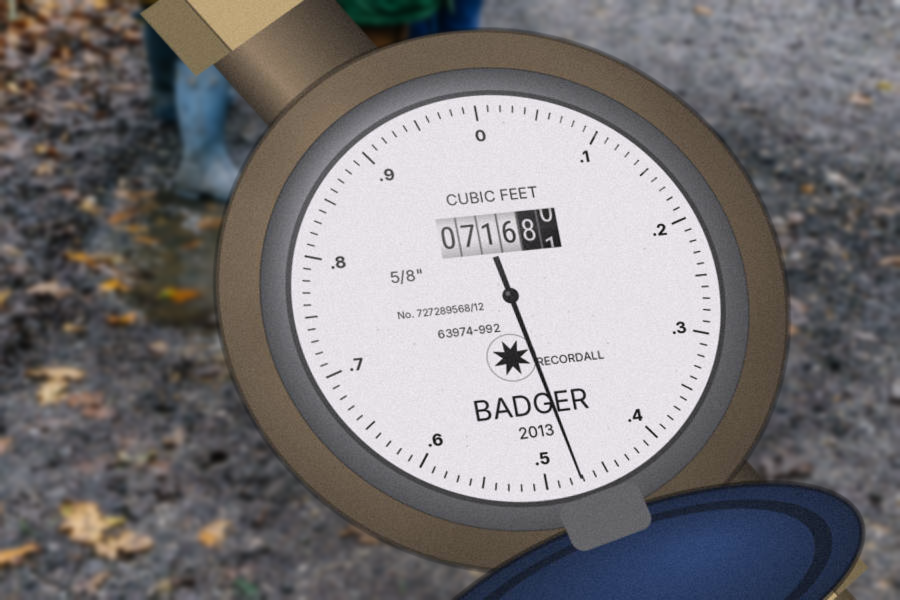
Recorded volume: 71680.47 (ft³)
